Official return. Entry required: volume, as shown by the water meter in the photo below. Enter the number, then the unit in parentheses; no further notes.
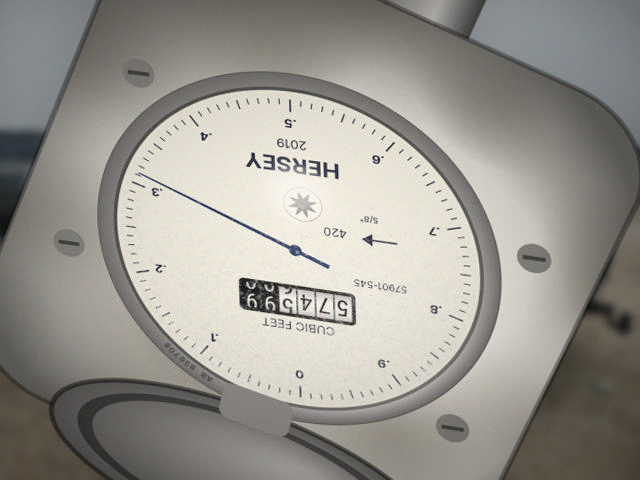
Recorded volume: 574599.31 (ft³)
